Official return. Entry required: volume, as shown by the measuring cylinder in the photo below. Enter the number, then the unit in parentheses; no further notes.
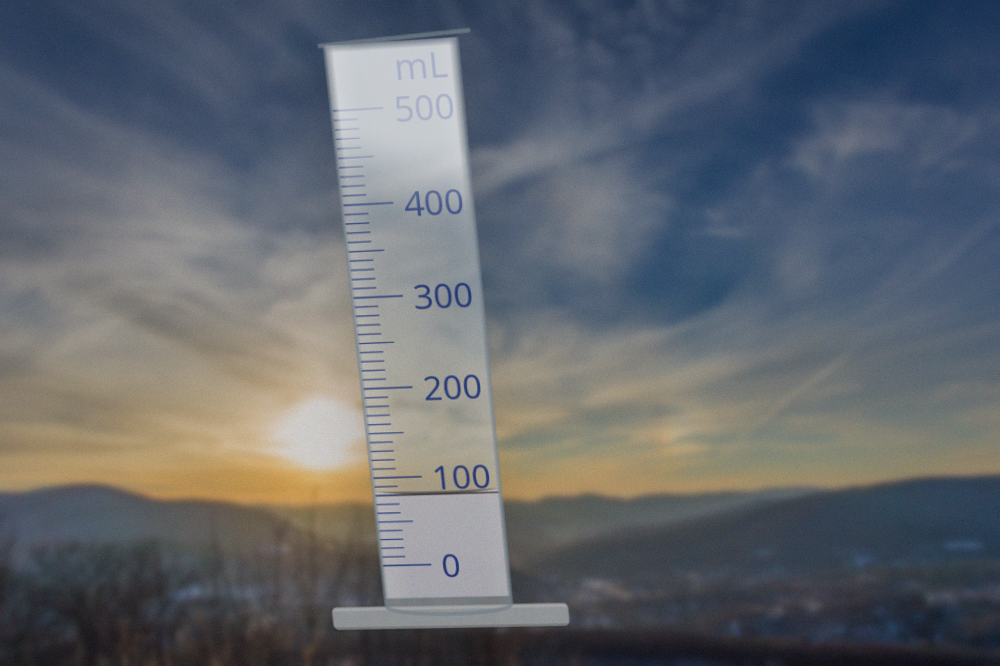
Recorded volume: 80 (mL)
